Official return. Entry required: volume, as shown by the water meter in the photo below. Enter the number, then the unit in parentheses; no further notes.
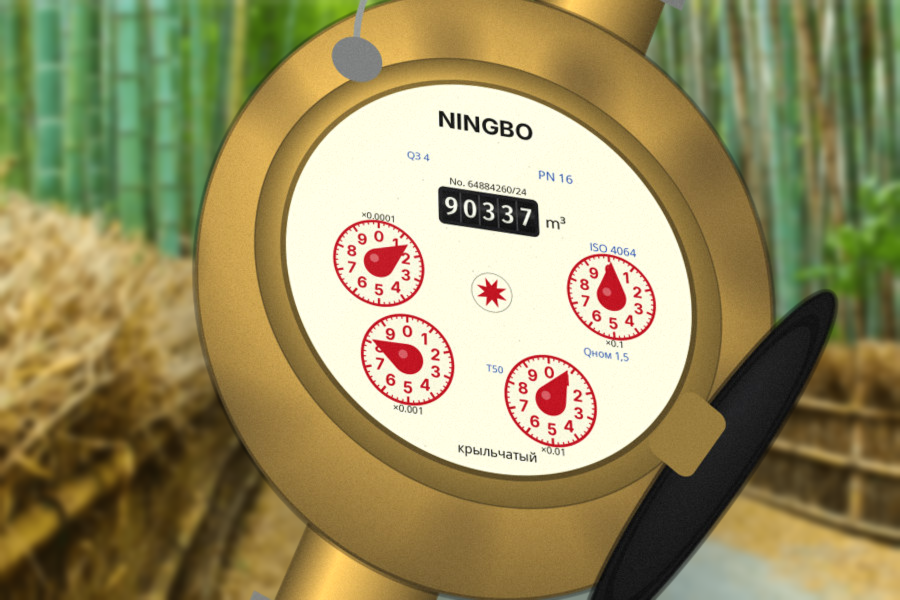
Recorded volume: 90337.0081 (m³)
